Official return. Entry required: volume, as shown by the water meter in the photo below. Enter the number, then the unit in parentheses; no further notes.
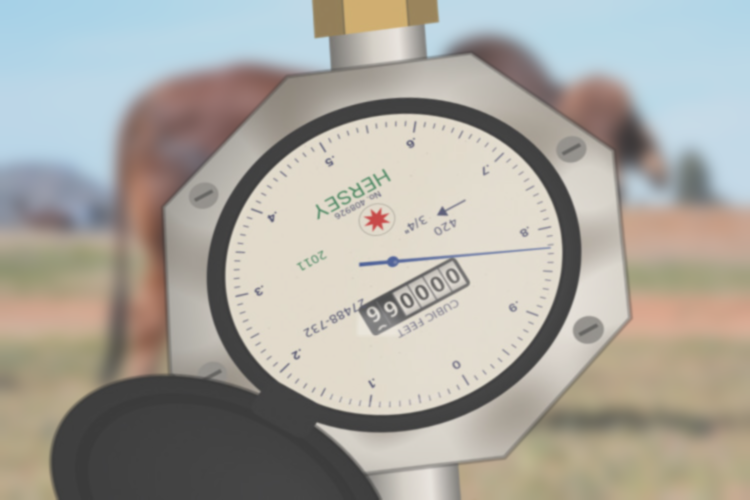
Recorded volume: 65.82 (ft³)
